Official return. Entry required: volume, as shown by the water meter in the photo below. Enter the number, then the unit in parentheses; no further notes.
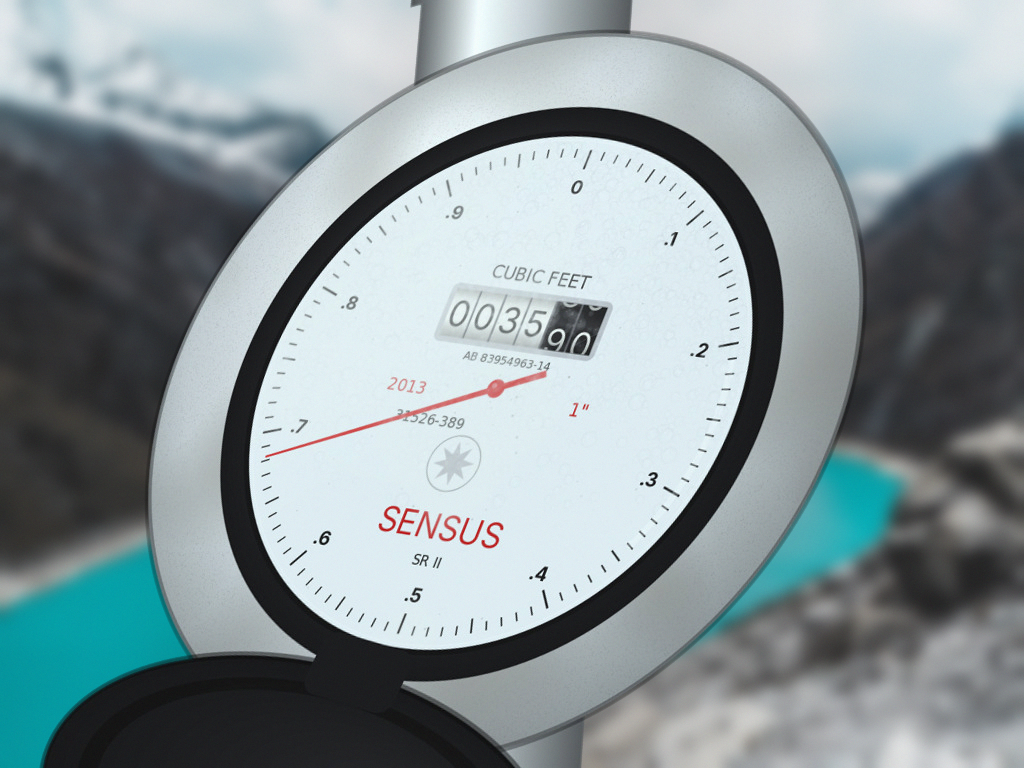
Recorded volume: 3589.68 (ft³)
